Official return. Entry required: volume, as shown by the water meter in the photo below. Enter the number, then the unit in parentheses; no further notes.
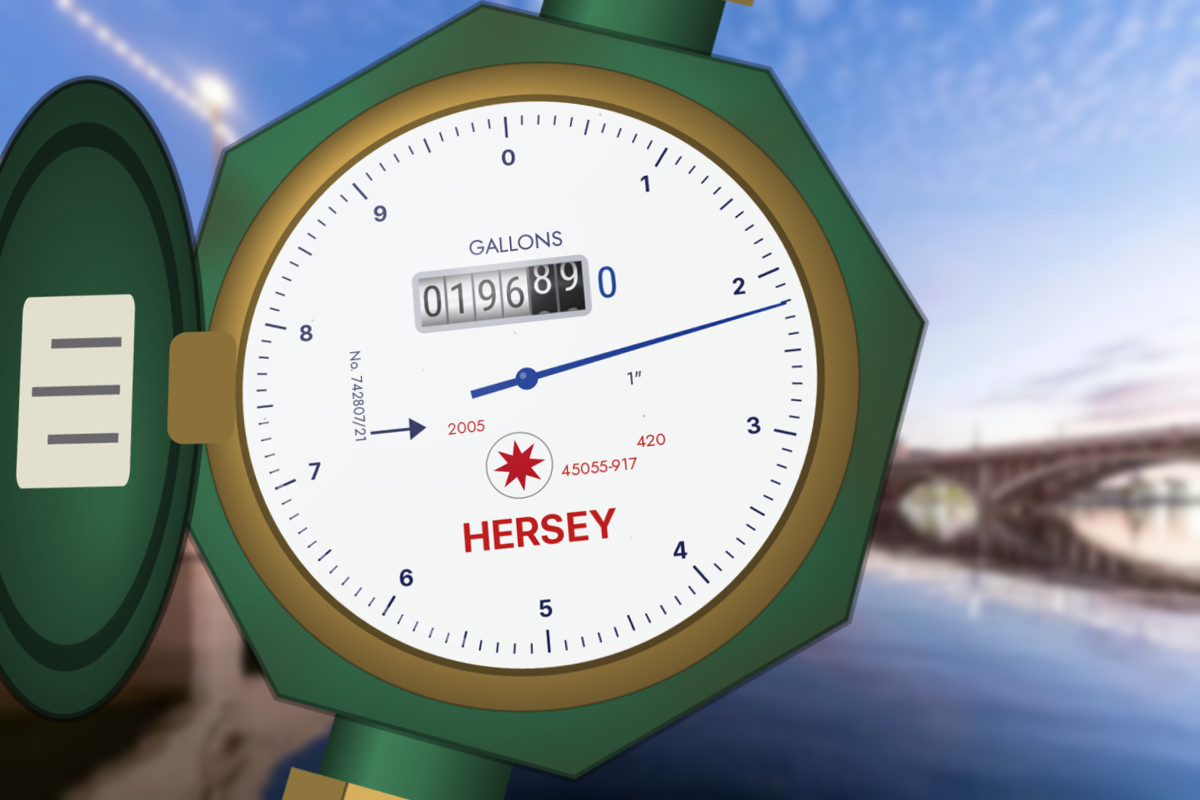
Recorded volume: 196892.2 (gal)
